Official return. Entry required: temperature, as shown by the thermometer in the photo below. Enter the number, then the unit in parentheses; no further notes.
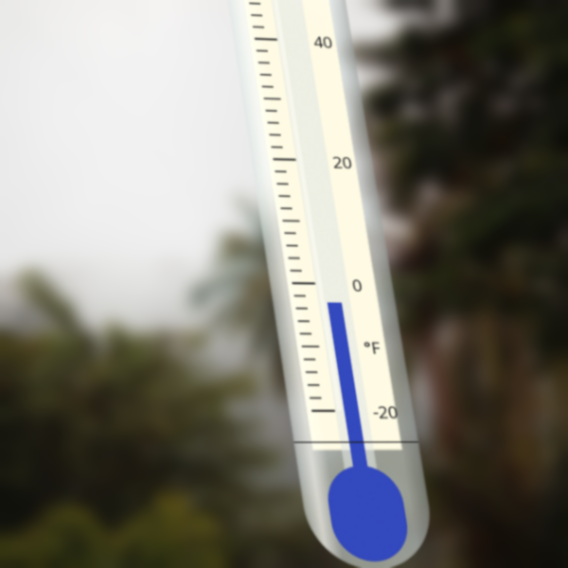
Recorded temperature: -3 (°F)
